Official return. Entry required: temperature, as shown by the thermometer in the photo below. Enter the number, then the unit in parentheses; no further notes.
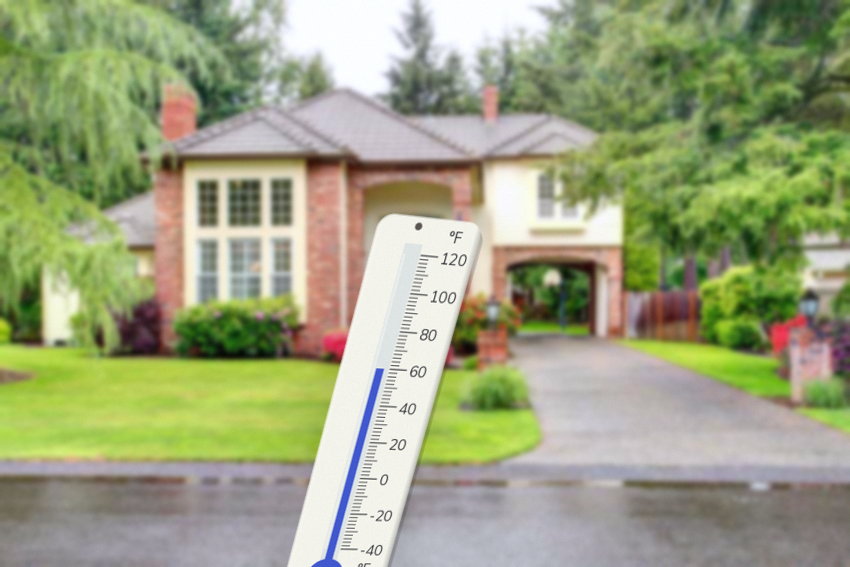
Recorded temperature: 60 (°F)
